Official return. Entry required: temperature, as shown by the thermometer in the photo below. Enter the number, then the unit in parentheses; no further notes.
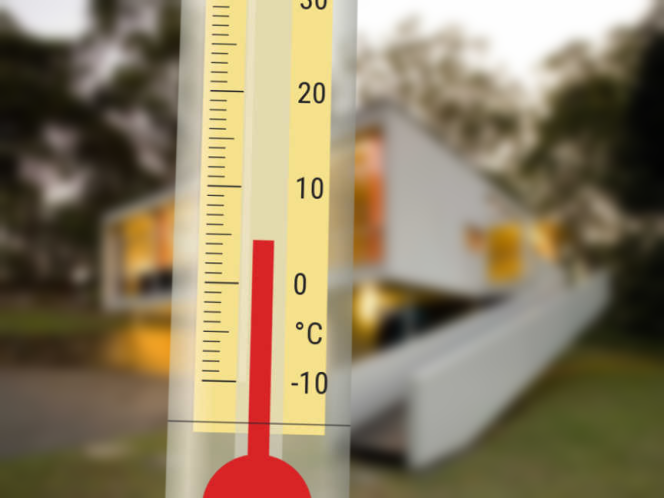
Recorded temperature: 4.5 (°C)
